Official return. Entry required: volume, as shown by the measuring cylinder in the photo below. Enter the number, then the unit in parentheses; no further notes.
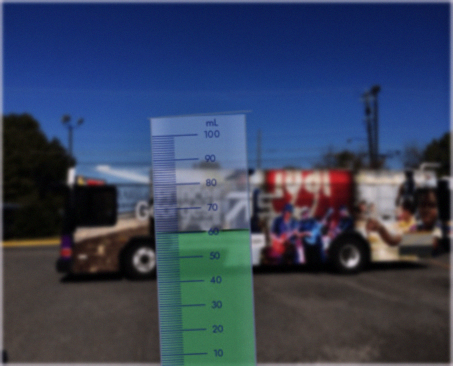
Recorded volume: 60 (mL)
